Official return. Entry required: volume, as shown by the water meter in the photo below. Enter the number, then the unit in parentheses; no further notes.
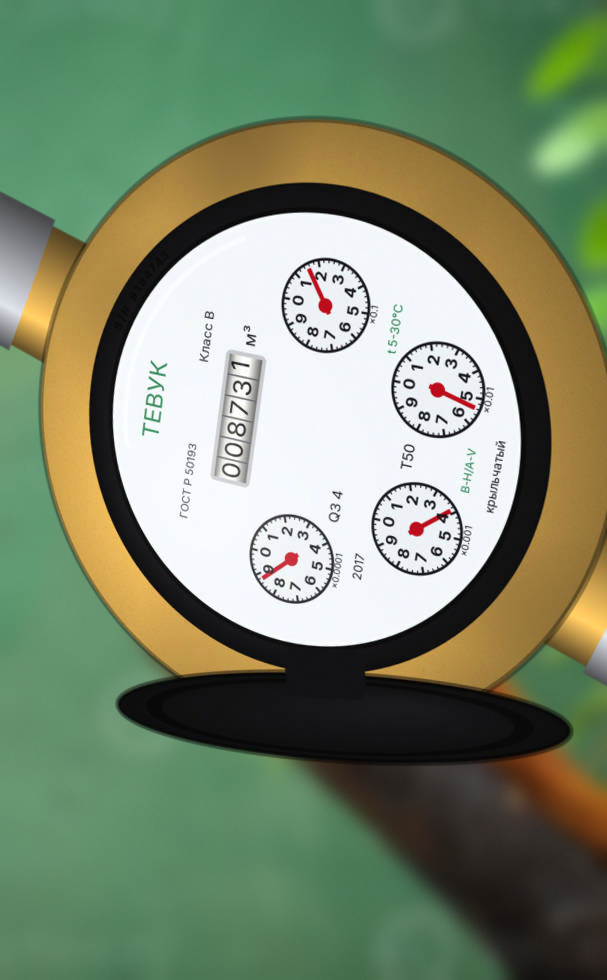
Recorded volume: 8731.1538 (m³)
